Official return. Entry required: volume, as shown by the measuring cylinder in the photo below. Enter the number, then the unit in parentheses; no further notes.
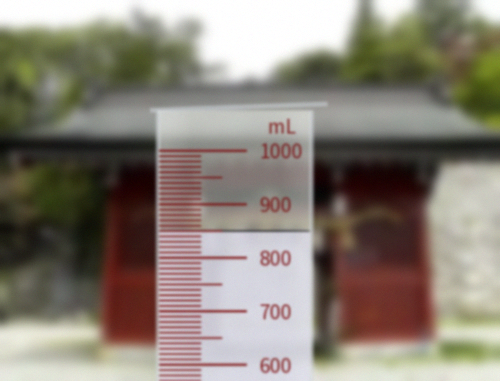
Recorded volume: 850 (mL)
